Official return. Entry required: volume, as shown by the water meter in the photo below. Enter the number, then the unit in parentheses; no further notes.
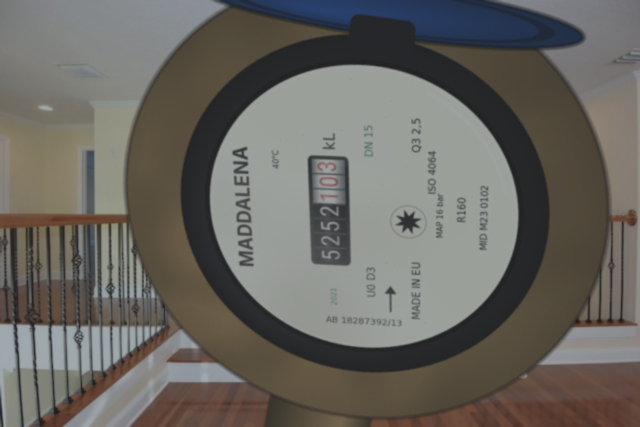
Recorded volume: 5252.103 (kL)
